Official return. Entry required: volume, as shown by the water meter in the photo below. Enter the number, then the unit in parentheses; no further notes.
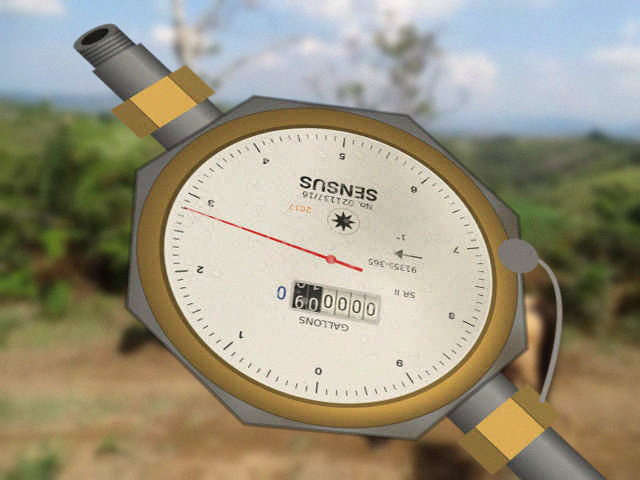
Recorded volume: 92.8 (gal)
